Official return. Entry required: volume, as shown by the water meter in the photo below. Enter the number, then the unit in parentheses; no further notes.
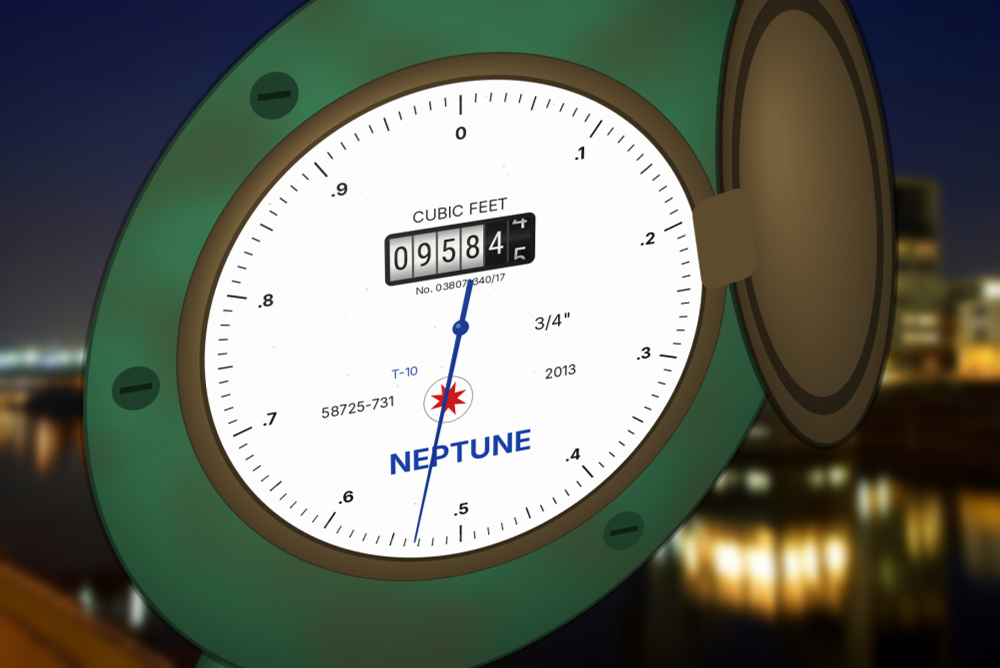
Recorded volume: 95844.53 (ft³)
